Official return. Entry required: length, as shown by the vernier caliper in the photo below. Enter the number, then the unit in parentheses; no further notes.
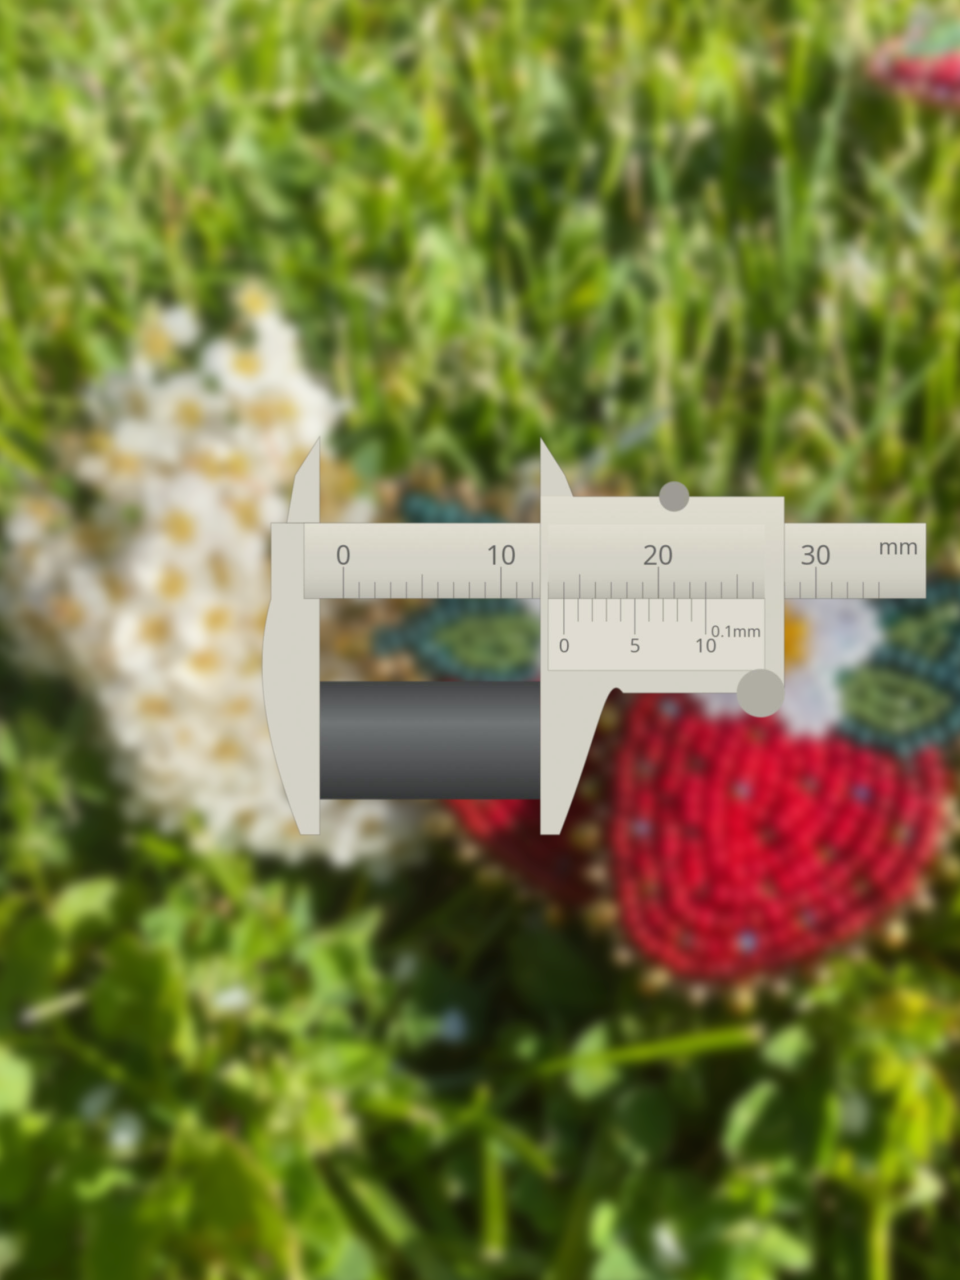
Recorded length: 14.0 (mm)
